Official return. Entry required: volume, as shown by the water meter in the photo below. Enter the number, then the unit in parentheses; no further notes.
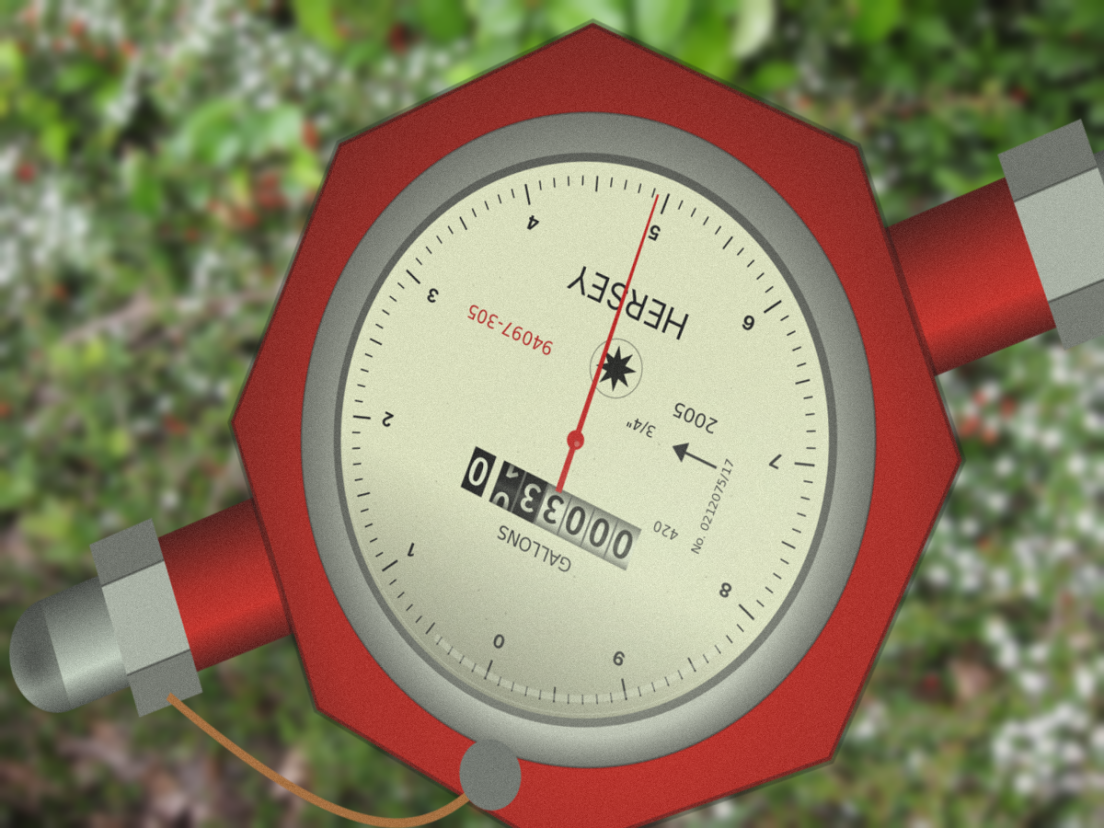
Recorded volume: 3304.9 (gal)
